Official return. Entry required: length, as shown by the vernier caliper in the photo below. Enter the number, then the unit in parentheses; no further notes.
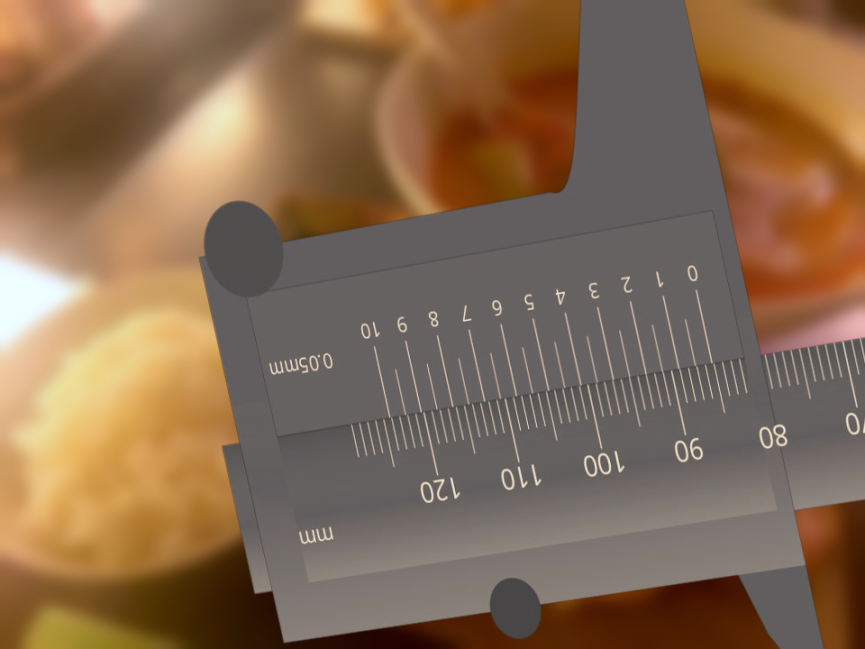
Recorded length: 85.2 (mm)
